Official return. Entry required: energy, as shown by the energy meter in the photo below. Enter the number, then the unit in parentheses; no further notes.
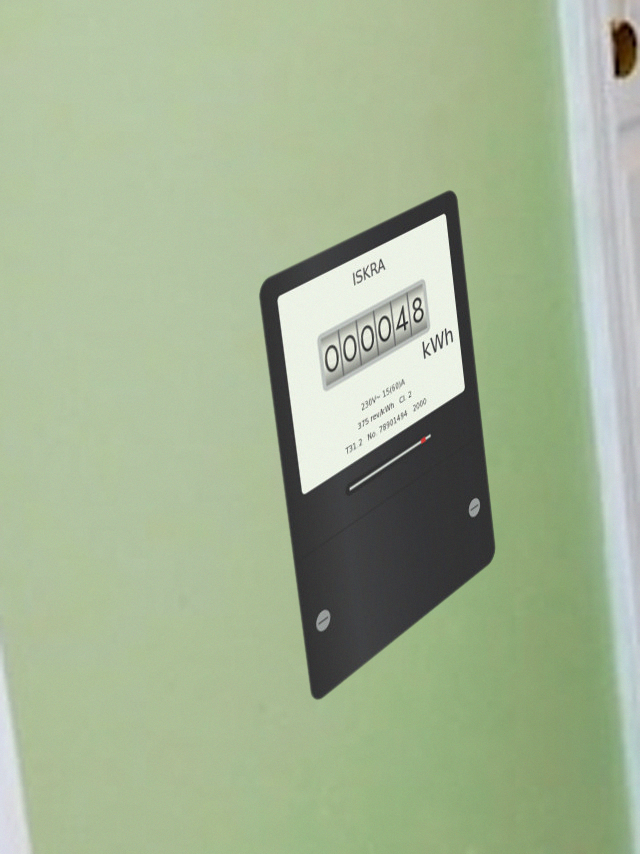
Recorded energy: 48 (kWh)
